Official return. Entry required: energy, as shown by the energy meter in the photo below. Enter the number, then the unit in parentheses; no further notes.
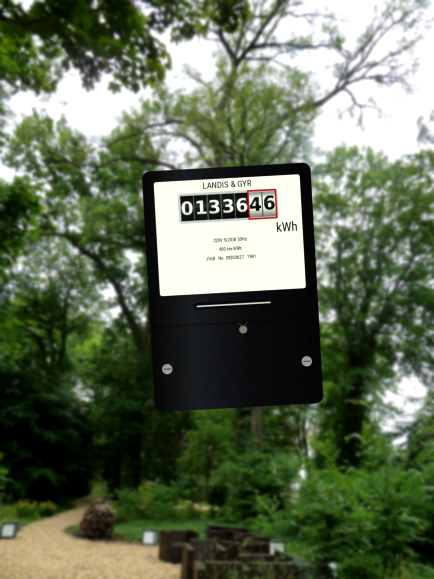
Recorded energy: 1336.46 (kWh)
